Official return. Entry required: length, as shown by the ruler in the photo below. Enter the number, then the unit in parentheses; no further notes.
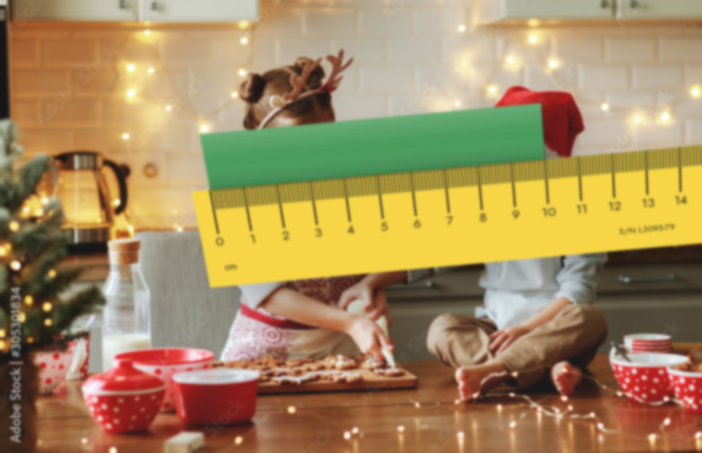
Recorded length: 10 (cm)
